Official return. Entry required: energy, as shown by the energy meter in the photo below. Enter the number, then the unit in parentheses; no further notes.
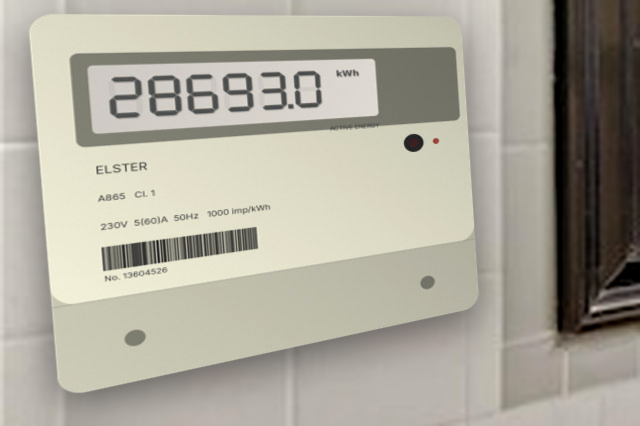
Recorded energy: 28693.0 (kWh)
